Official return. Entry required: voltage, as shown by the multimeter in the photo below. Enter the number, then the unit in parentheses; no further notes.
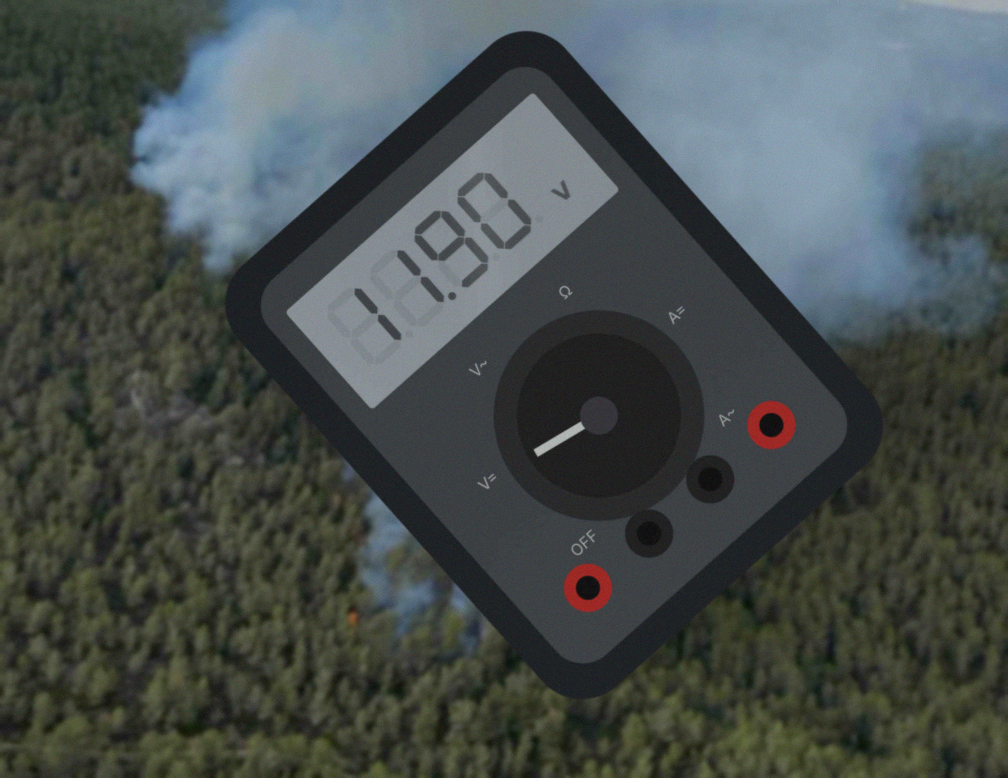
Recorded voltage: 11.90 (V)
